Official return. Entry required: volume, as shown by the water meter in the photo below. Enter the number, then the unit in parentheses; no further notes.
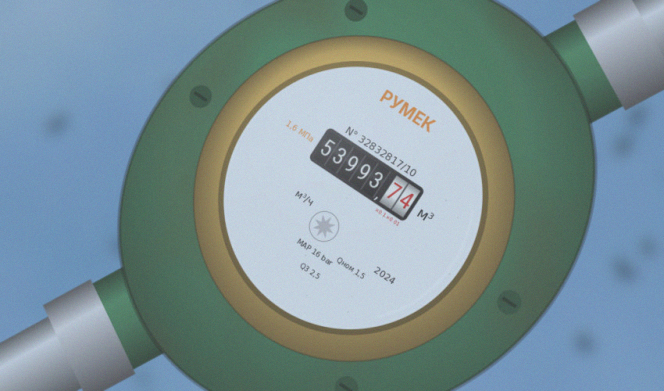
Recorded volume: 53993.74 (m³)
